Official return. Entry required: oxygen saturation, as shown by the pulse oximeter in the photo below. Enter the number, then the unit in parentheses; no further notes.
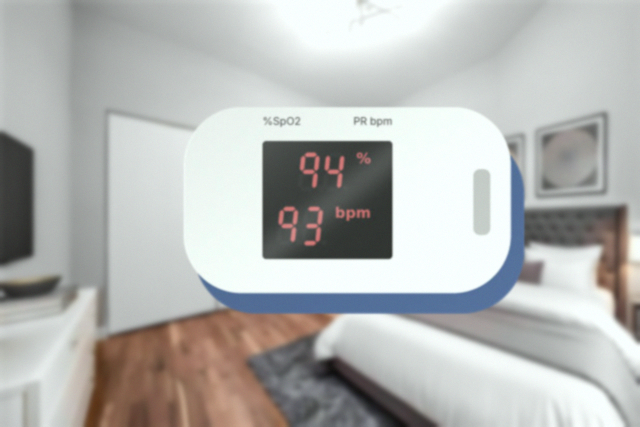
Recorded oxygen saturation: 94 (%)
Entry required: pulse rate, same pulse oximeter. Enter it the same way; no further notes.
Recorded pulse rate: 93 (bpm)
